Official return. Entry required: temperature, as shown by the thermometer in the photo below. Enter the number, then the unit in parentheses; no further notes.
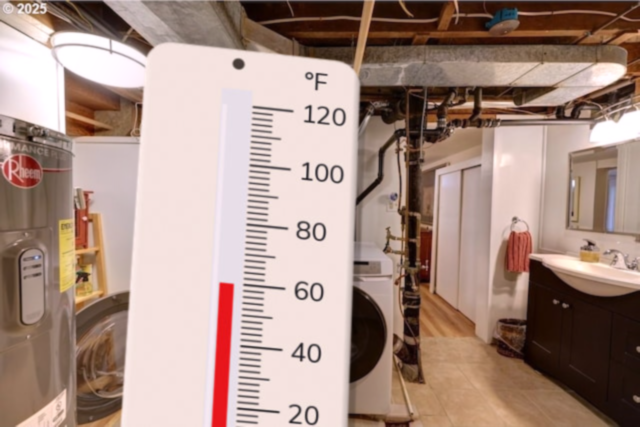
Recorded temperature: 60 (°F)
